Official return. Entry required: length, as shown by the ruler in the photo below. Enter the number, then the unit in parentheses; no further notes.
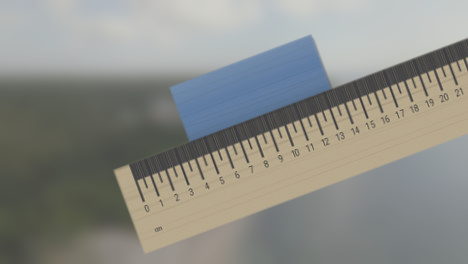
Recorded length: 9.5 (cm)
